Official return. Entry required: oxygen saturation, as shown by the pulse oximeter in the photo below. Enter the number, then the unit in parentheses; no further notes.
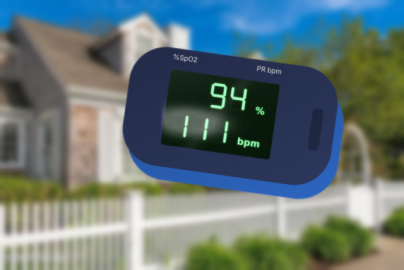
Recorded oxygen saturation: 94 (%)
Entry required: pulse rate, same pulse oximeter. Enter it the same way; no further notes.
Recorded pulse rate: 111 (bpm)
